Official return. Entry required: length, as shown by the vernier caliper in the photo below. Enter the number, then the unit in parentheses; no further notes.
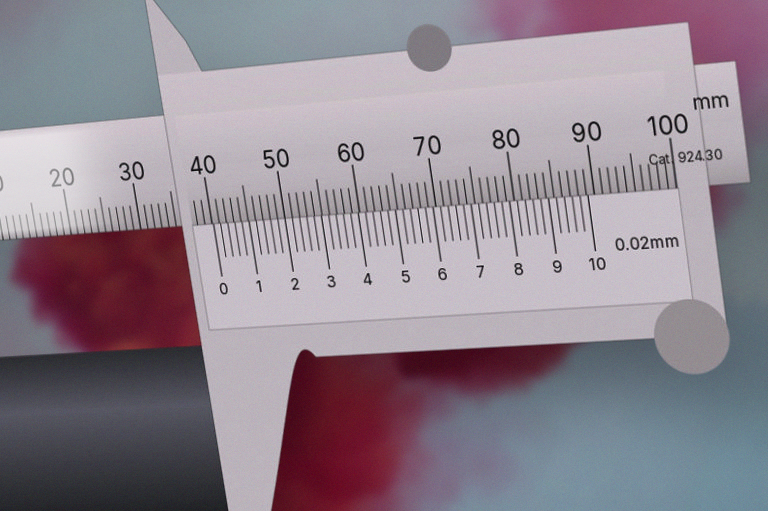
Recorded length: 40.2 (mm)
